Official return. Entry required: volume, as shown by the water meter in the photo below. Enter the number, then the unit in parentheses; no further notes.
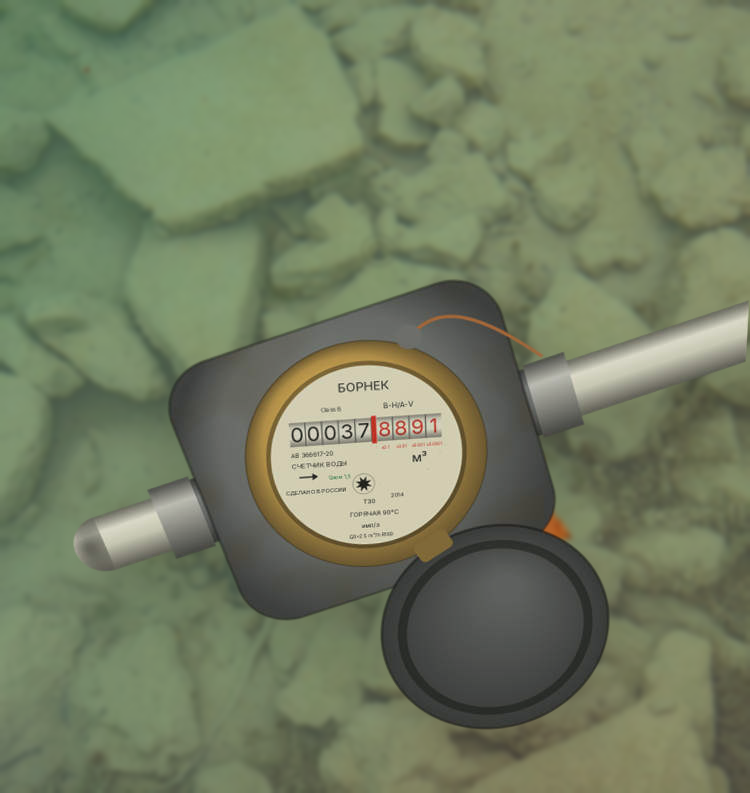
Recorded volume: 37.8891 (m³)
